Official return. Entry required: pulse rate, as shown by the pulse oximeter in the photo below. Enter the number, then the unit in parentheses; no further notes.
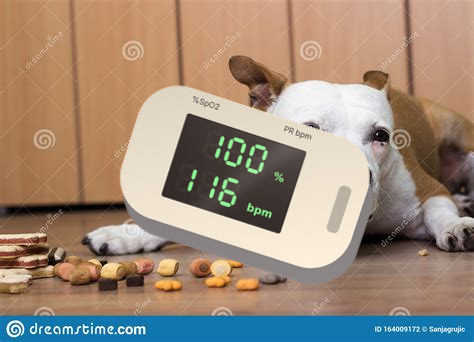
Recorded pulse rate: 116 (bpm)
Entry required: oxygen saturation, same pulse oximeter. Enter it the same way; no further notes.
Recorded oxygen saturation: 100 (%)
